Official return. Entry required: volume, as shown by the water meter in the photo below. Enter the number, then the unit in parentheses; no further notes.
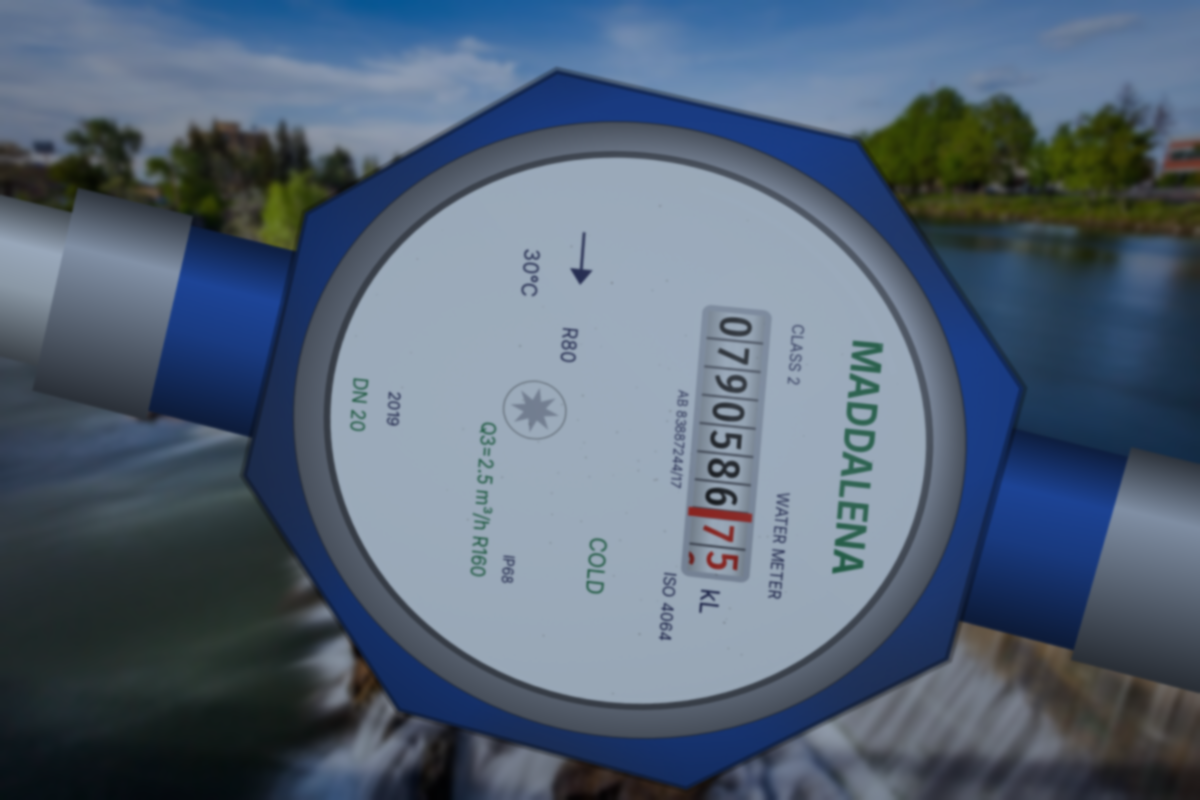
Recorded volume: 790586.75 (kL)
